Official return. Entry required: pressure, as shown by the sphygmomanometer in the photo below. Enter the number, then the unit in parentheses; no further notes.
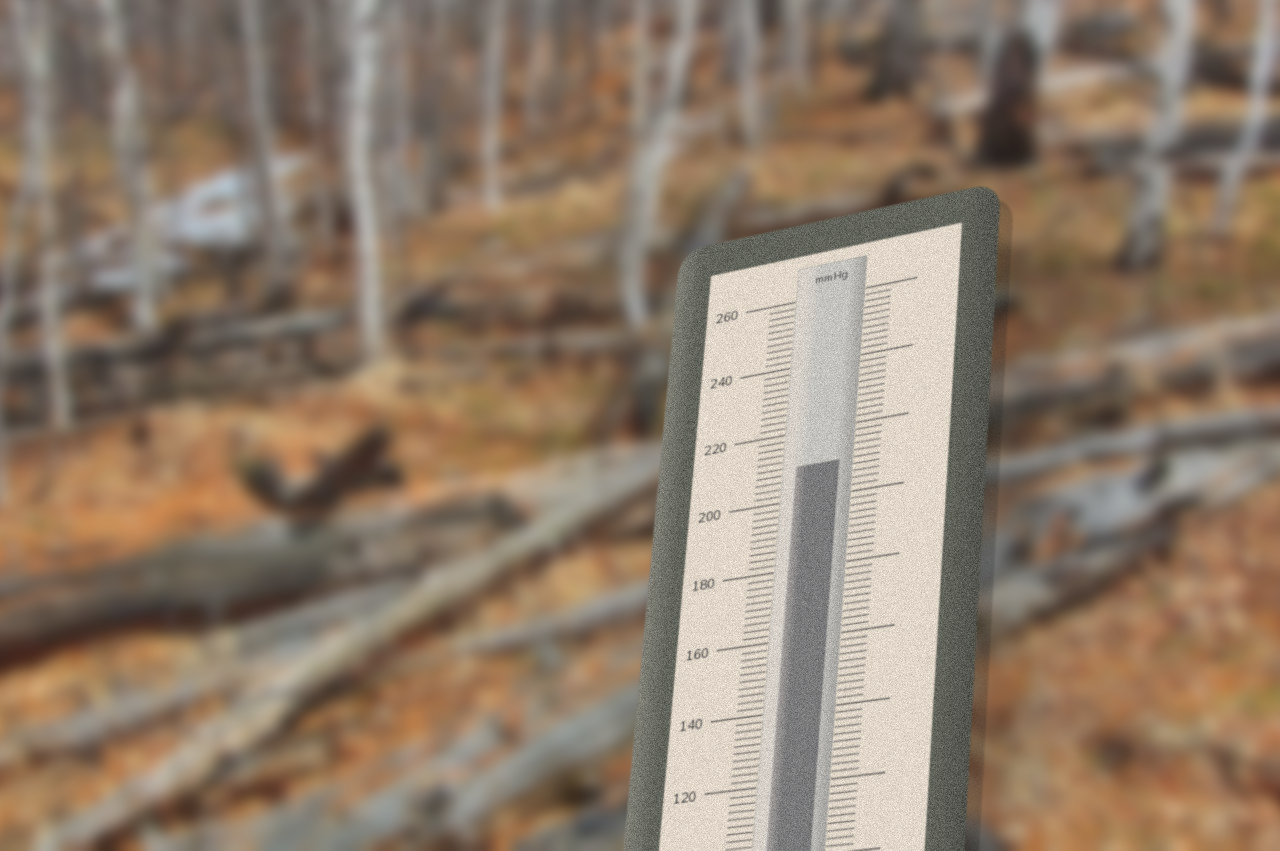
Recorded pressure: 210 (mmHg)
